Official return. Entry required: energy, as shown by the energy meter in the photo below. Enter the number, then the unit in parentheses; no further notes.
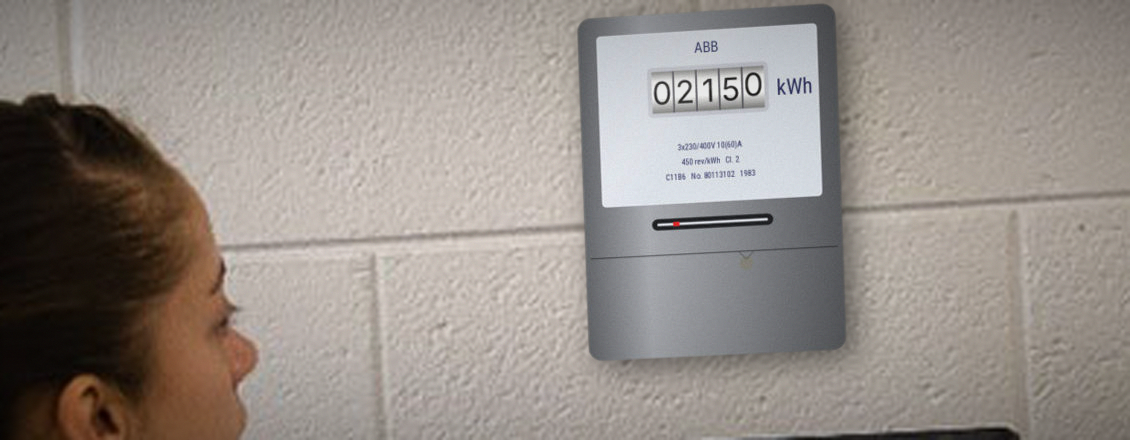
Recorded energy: 2150 (kWh)
